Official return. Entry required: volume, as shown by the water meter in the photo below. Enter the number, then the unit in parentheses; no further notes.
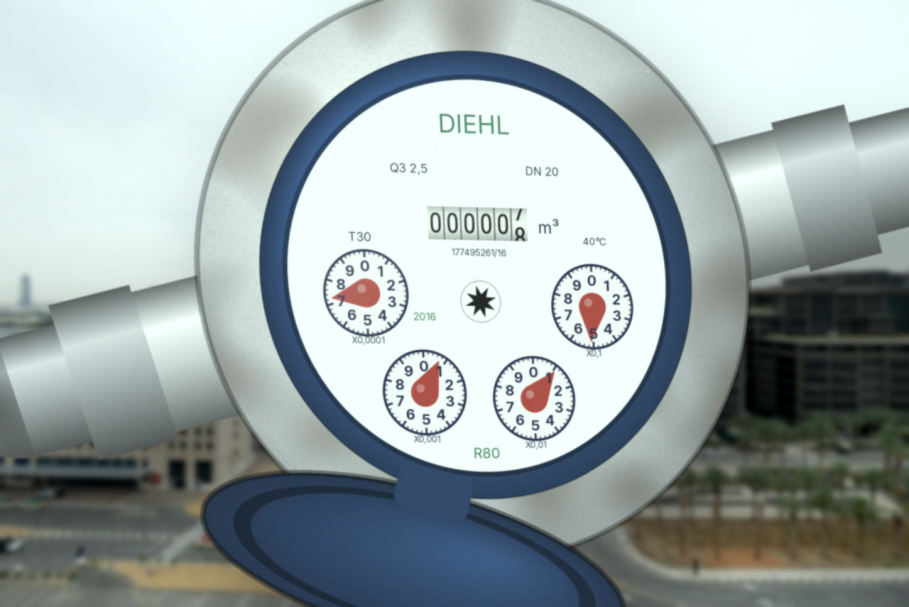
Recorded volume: 7.5107 (m³)
